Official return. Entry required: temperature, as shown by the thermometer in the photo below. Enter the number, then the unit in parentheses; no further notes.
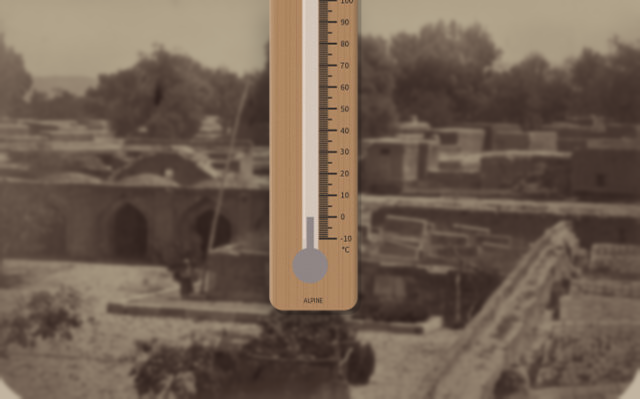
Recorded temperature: 0 (°C)
